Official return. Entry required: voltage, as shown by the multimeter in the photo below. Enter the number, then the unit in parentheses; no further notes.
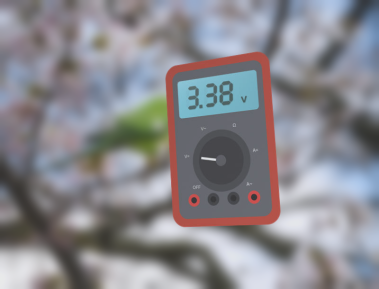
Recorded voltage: 3.38 (V)
